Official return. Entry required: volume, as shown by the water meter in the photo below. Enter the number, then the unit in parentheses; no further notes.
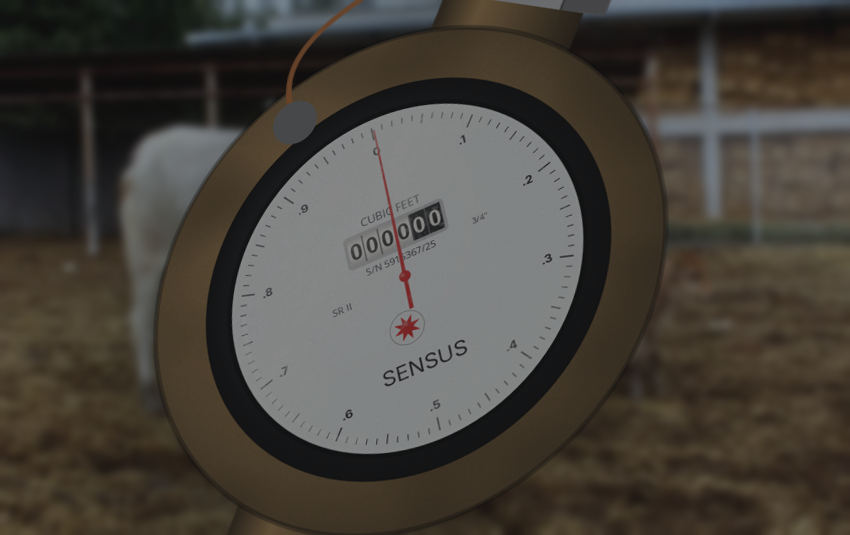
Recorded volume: 0.00 (ft³)
